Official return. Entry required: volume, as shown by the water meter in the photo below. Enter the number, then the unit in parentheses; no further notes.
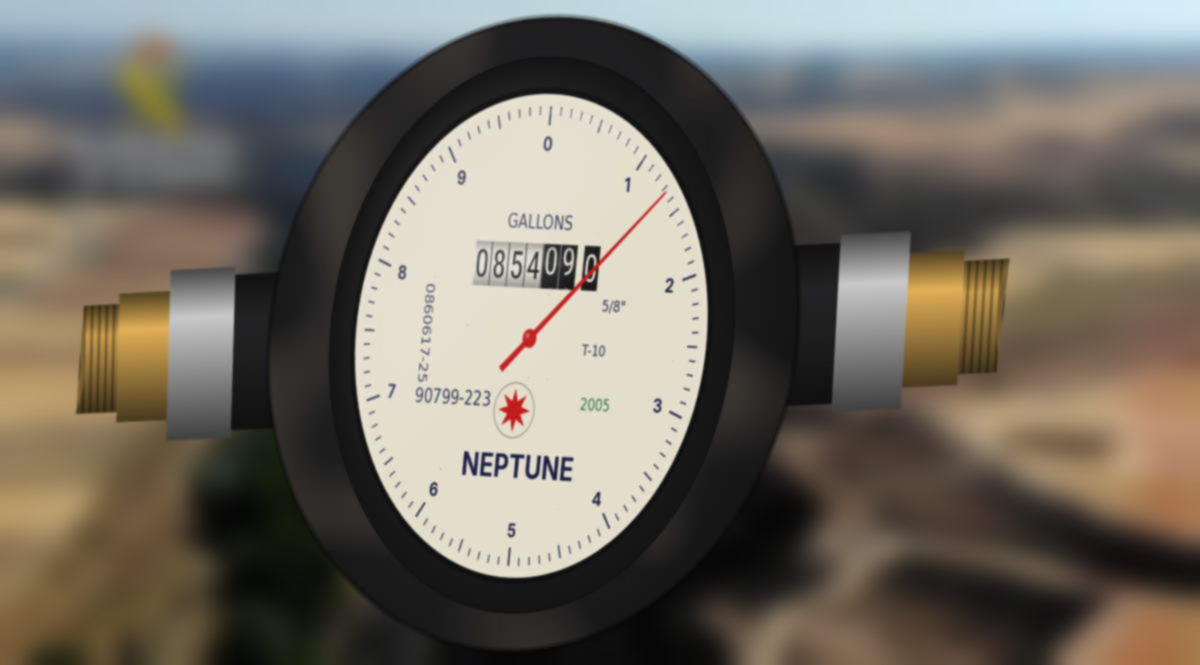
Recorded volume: 854091.3 (gal)
